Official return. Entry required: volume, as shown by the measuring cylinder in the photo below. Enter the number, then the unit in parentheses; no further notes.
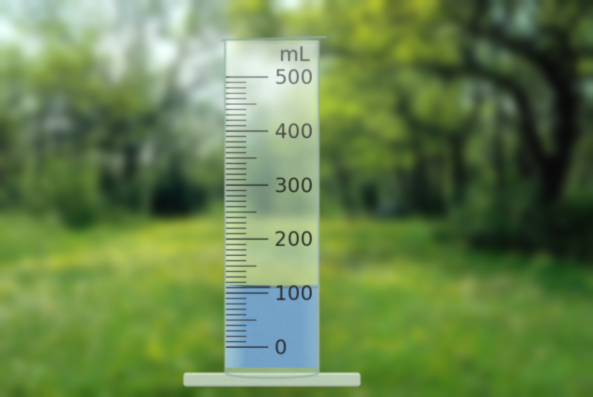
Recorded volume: 110 (mL)
